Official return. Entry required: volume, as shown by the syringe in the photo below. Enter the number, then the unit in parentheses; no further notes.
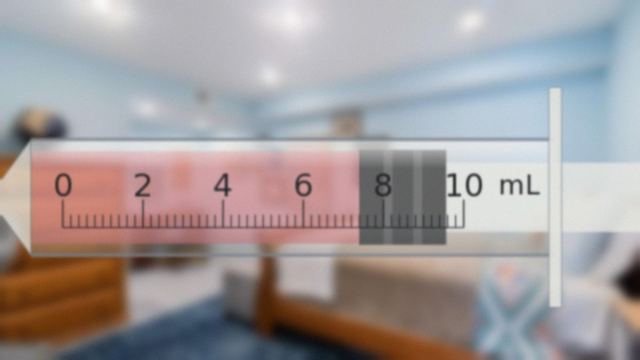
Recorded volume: 7.4 (mL)
